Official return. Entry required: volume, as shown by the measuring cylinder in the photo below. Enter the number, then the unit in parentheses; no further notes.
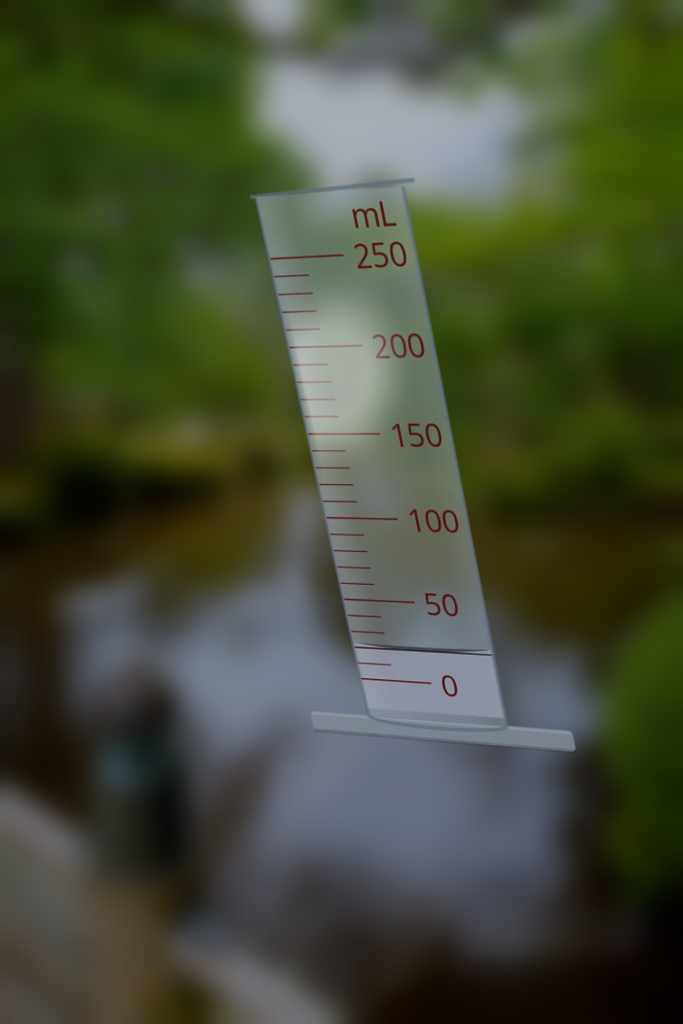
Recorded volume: 20 (mL)
